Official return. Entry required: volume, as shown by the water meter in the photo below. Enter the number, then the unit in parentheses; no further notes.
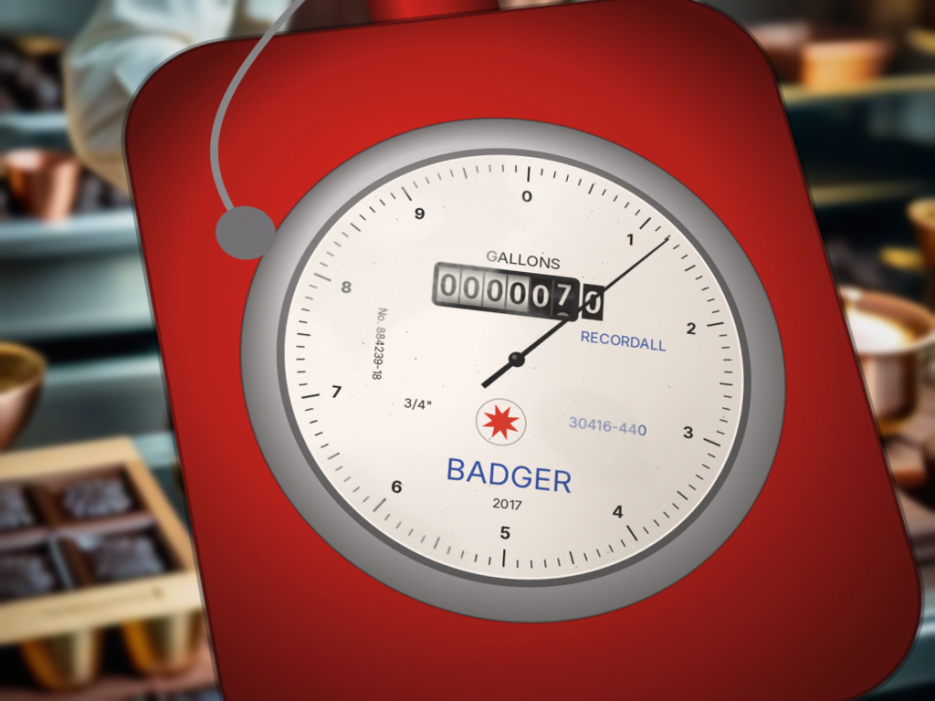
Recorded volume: 71.2 (gal)
